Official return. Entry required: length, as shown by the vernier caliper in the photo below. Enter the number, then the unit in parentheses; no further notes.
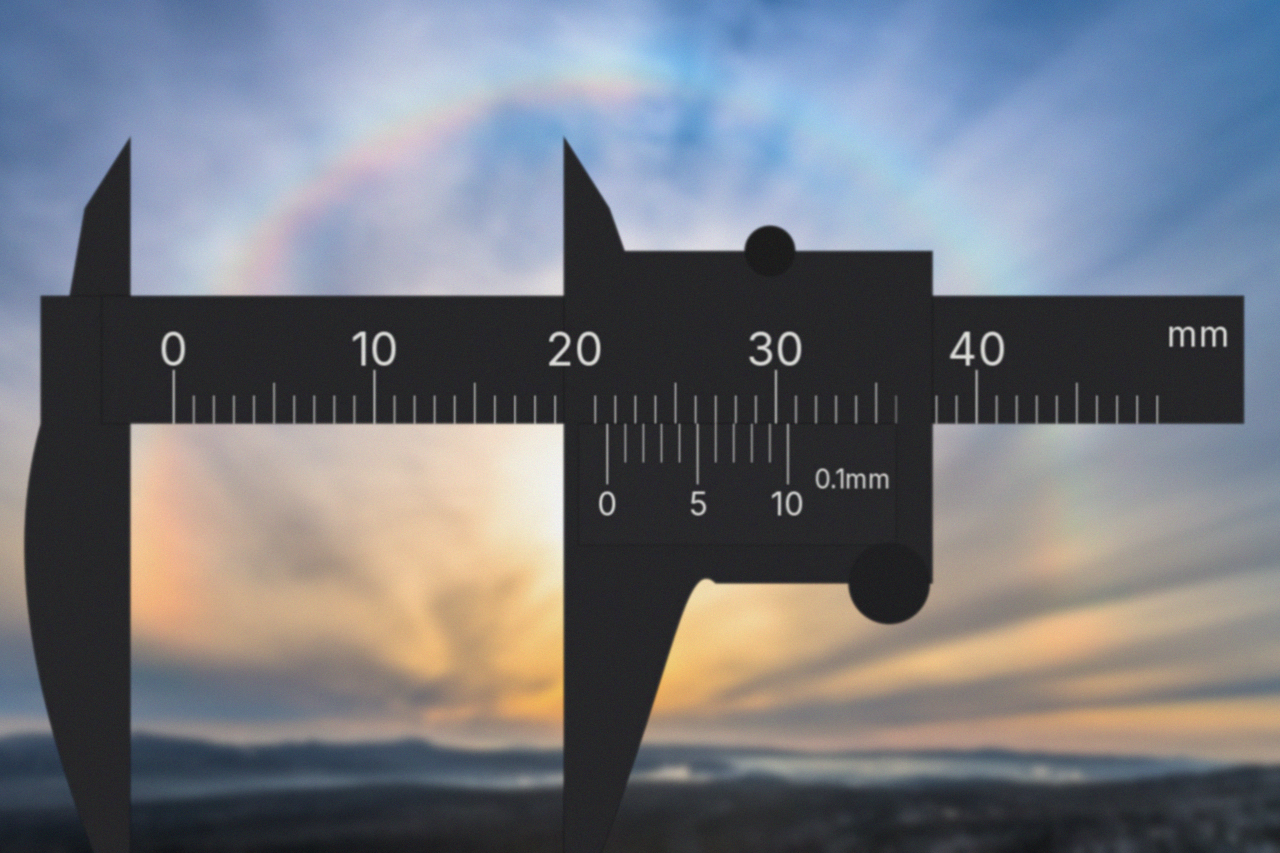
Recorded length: 21.6 (mm)
